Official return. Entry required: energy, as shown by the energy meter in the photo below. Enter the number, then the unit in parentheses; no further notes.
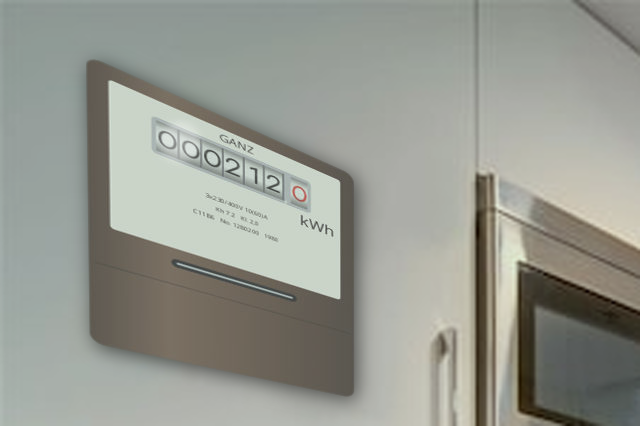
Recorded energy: 212.0 (kWh)
